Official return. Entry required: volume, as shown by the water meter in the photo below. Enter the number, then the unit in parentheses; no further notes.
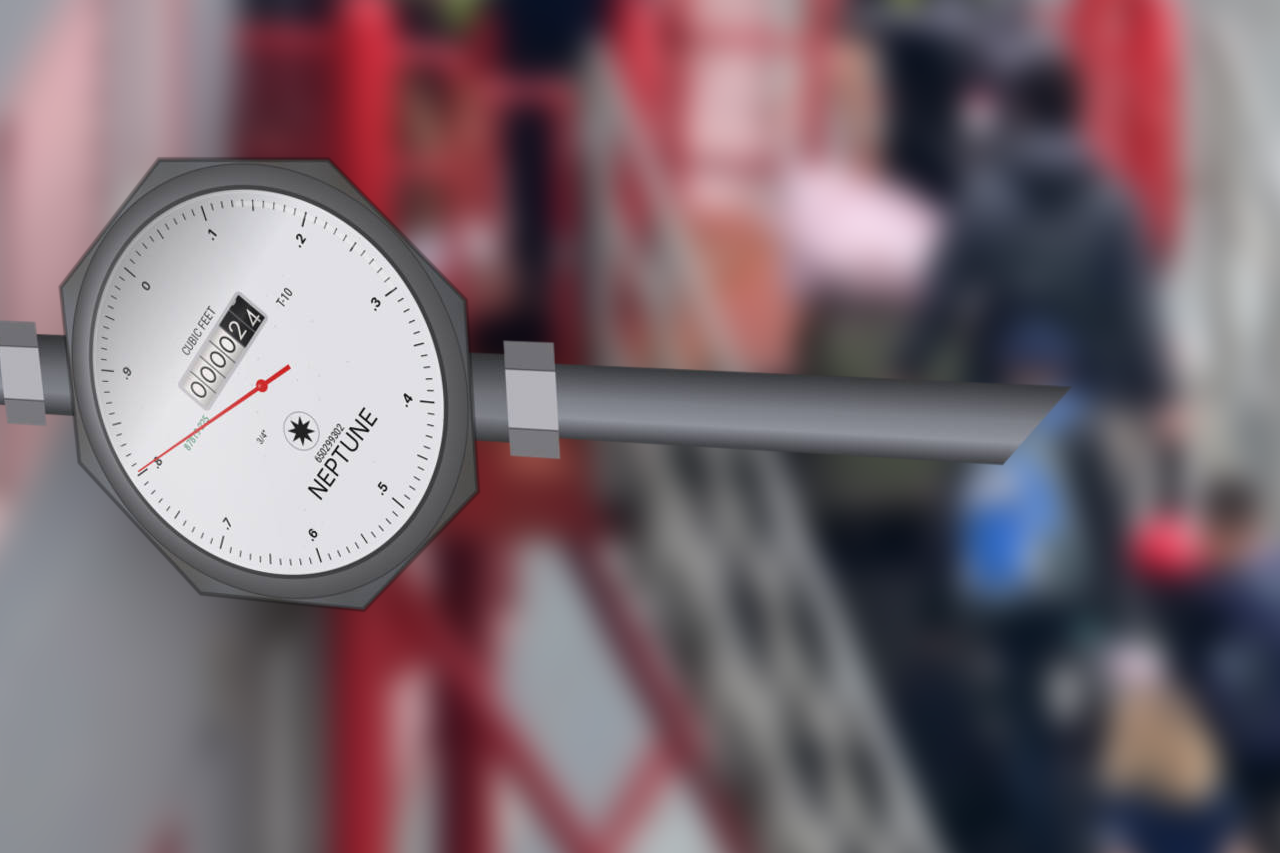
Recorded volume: 23.80 (ft³)
